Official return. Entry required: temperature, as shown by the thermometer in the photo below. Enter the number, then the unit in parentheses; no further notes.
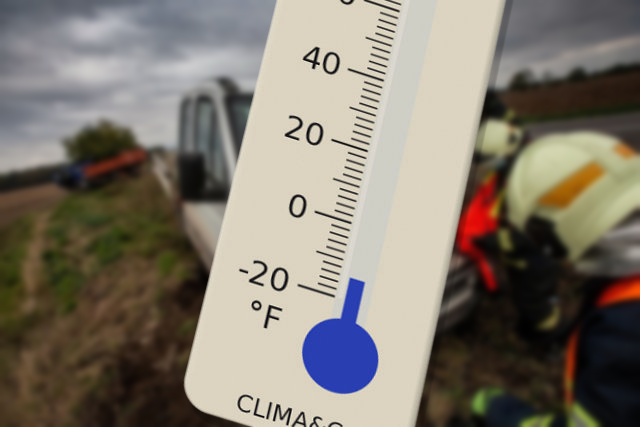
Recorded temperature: -14 (°F)
